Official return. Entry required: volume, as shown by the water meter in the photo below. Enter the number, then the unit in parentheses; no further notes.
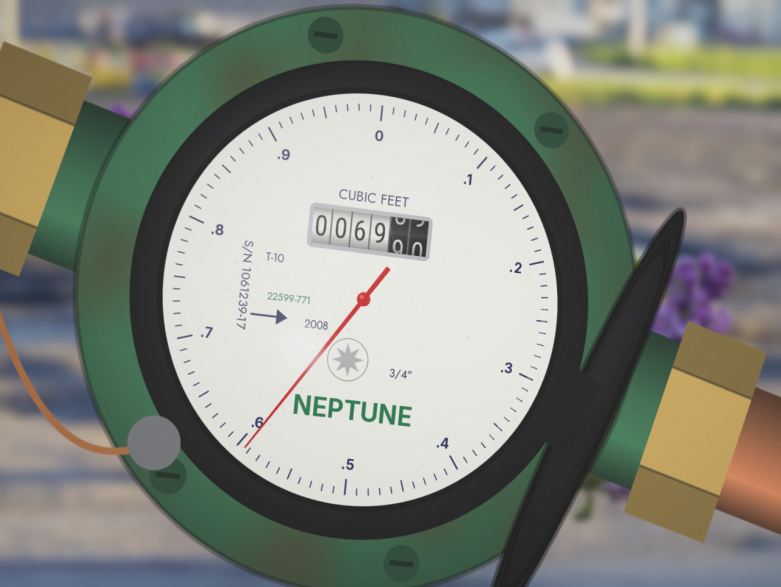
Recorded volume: 6989.59 (ft³)
